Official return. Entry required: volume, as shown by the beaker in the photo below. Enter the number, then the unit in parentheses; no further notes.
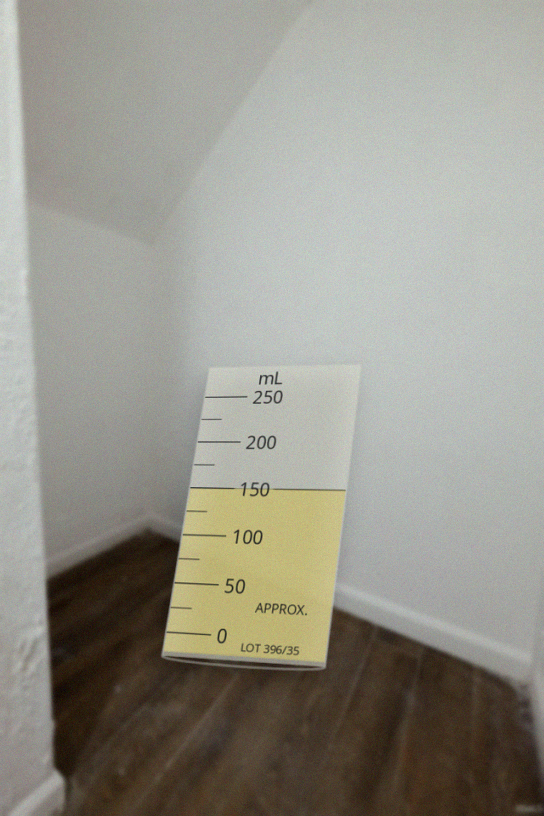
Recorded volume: 150 (mL)
